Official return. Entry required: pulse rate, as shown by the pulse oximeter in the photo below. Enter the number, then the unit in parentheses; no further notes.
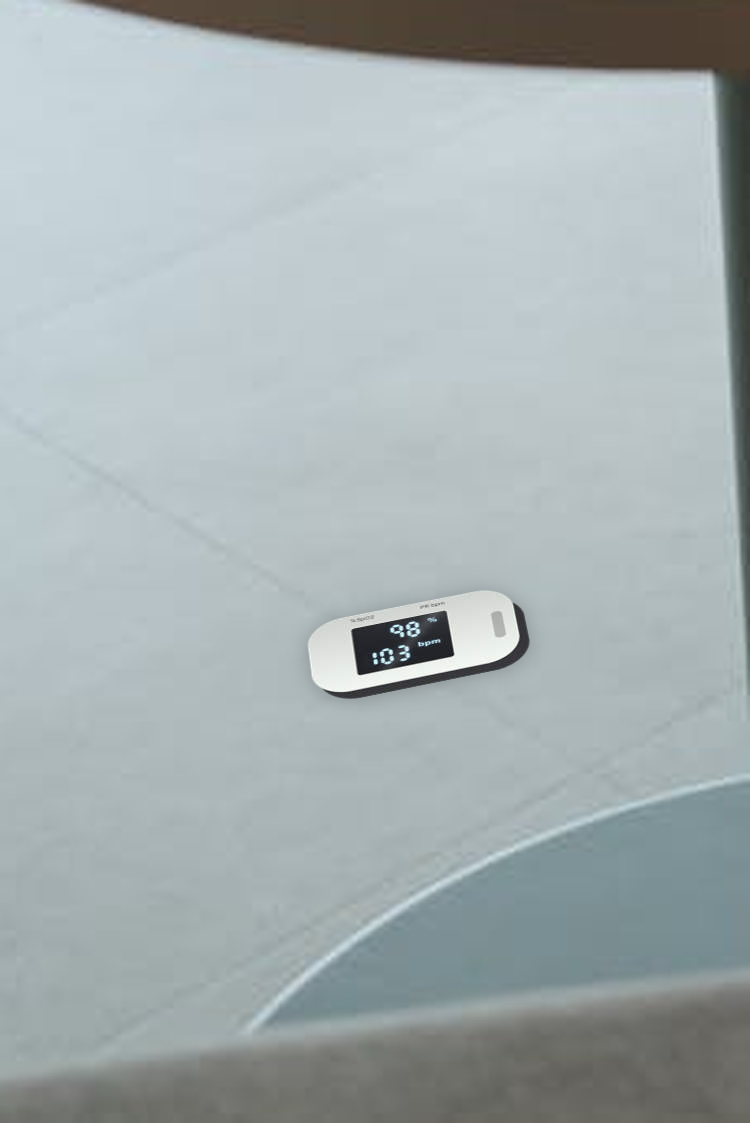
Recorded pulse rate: 103 (bpm)
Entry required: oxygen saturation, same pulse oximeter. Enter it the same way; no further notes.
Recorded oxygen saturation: 98 (%)
